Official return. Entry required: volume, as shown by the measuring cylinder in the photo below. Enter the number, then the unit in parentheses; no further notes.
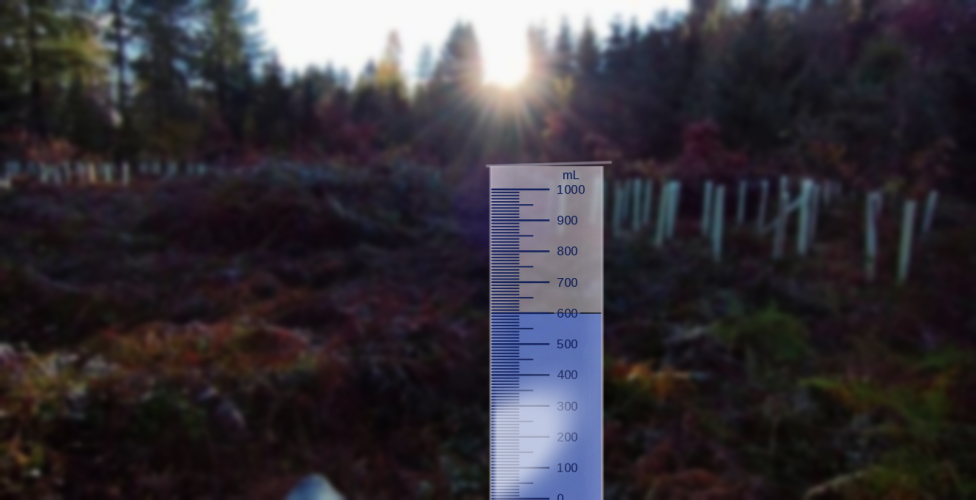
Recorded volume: 600 (mL)
